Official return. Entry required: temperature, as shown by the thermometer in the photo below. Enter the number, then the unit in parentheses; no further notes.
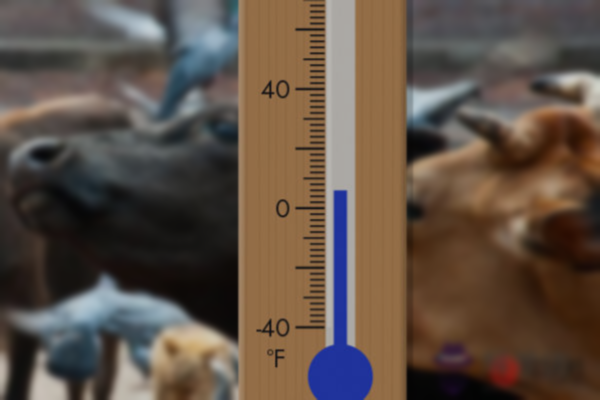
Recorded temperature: 6 (°F)
